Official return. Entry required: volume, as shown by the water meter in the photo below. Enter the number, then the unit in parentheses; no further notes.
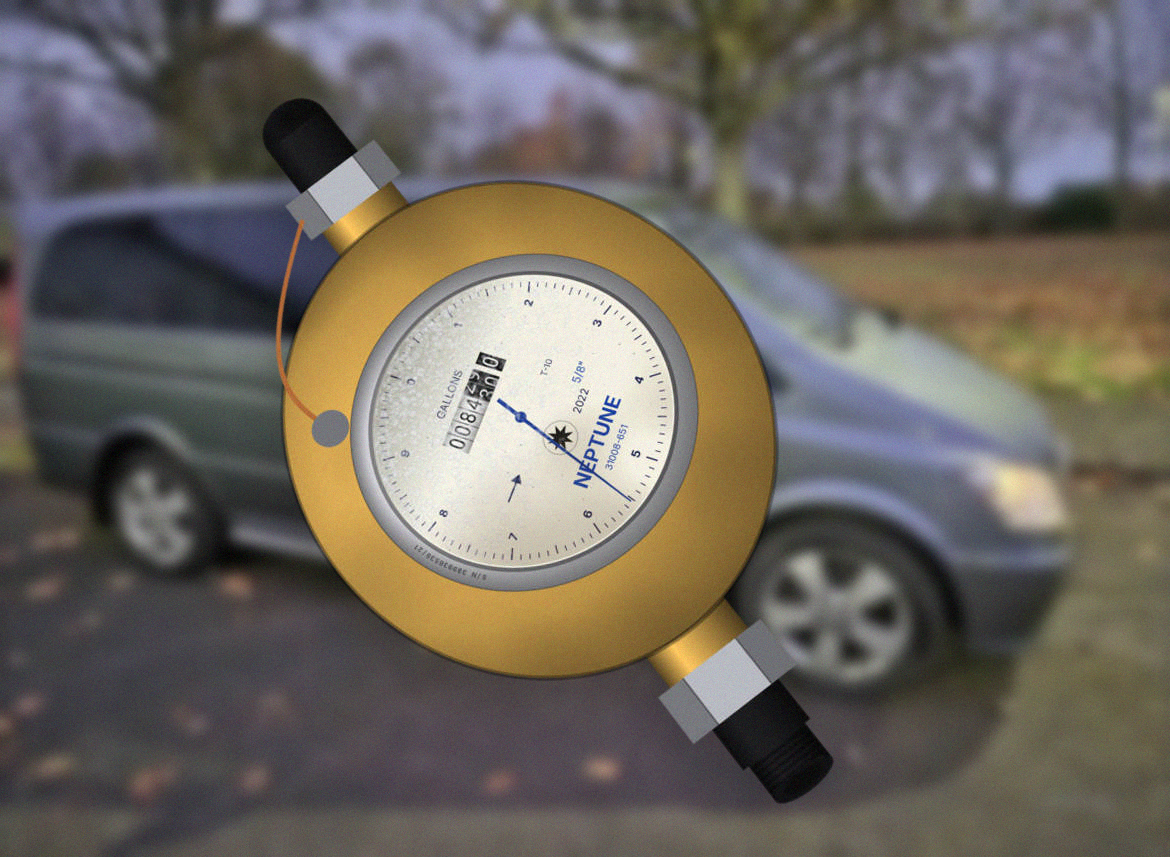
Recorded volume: 84295.5 (gal)
